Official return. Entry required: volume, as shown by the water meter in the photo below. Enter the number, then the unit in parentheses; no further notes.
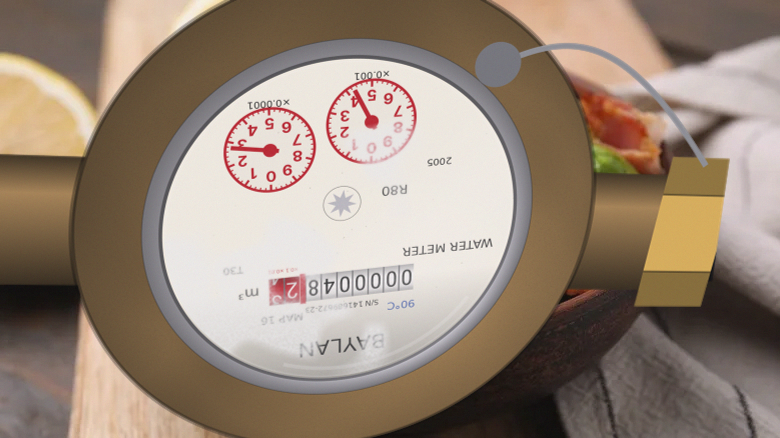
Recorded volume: 48.2342 (m³)
